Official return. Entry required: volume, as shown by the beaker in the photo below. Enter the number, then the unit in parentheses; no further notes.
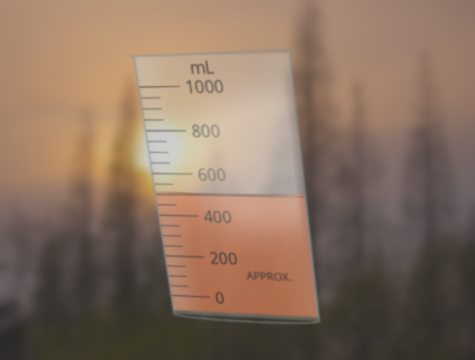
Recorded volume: 500 (mL)
